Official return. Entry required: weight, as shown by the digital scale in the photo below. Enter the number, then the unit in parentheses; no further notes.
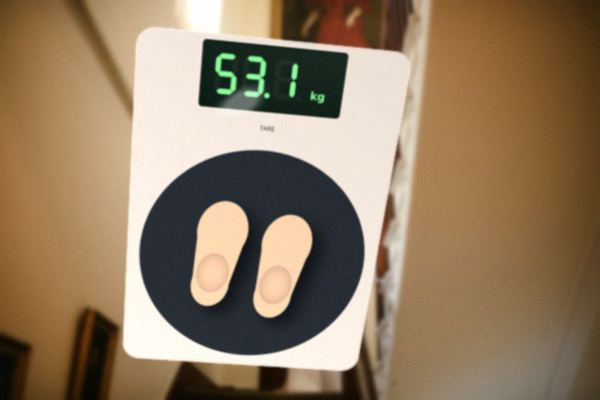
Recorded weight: 53.1 (kg)
